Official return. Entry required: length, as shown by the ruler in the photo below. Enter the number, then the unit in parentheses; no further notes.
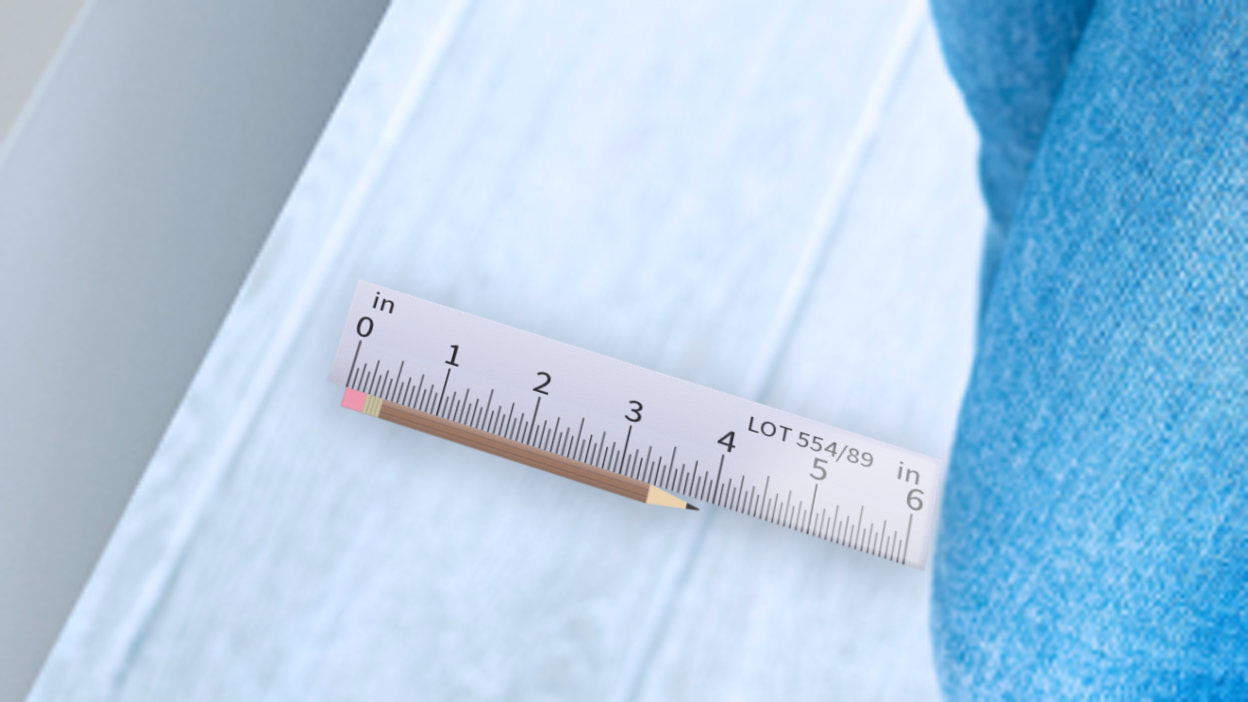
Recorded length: 3.875 (in)
